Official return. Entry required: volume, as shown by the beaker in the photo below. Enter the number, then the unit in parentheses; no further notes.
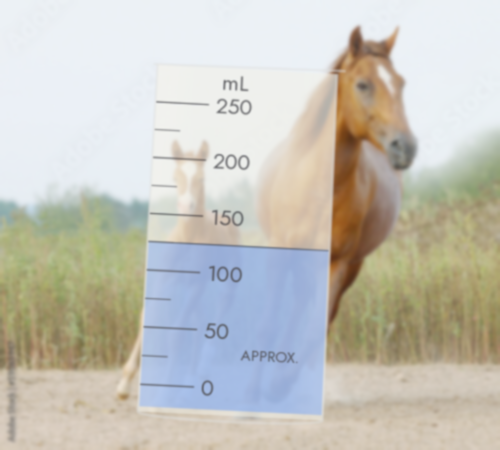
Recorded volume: 125 (mL)
